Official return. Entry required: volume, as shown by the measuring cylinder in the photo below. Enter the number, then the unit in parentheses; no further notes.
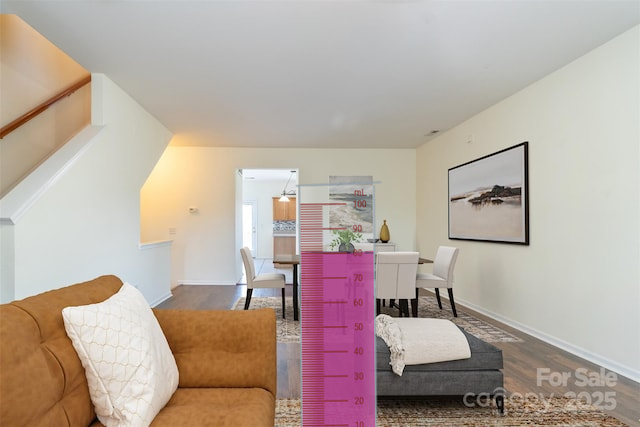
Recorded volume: 80 (mL)
